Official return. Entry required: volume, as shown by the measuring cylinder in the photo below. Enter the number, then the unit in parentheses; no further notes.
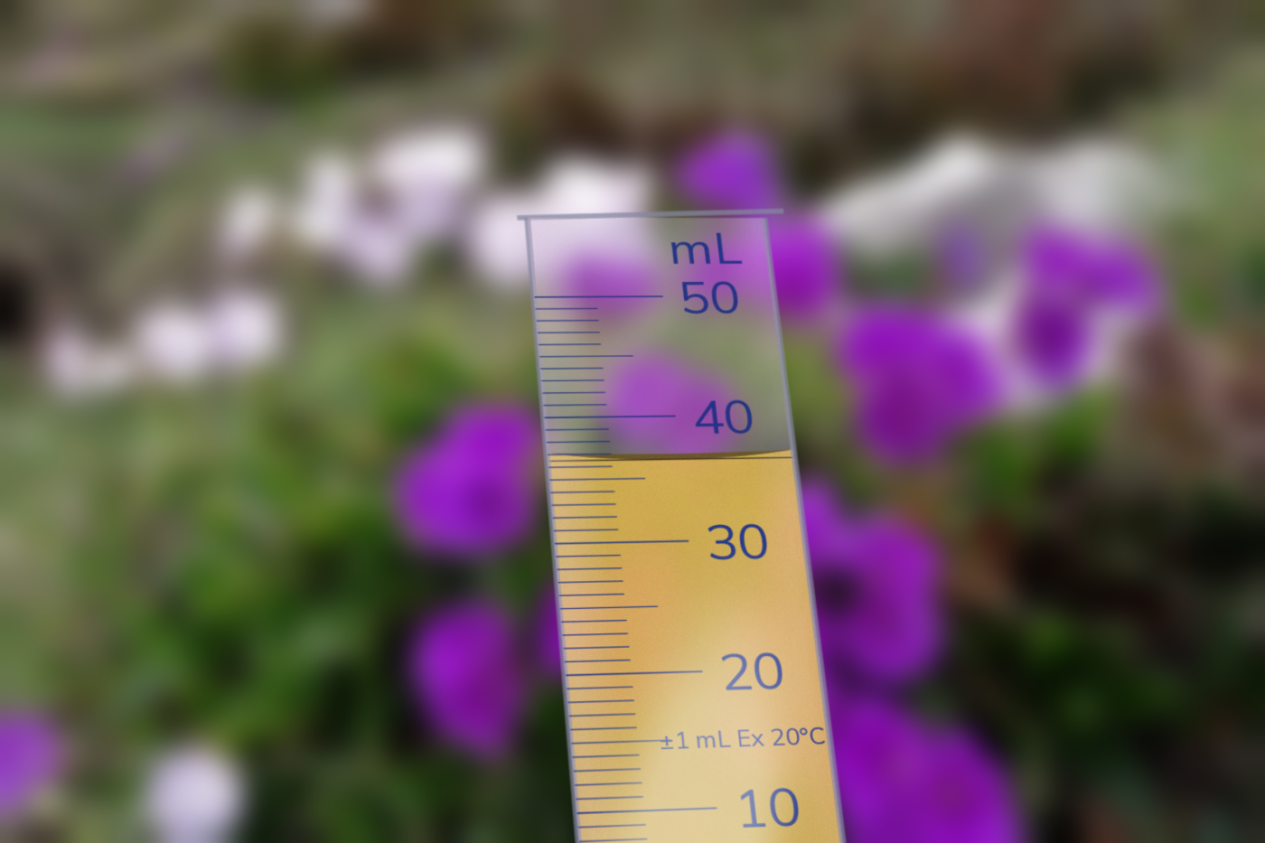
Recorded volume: 36.5 (mL)
